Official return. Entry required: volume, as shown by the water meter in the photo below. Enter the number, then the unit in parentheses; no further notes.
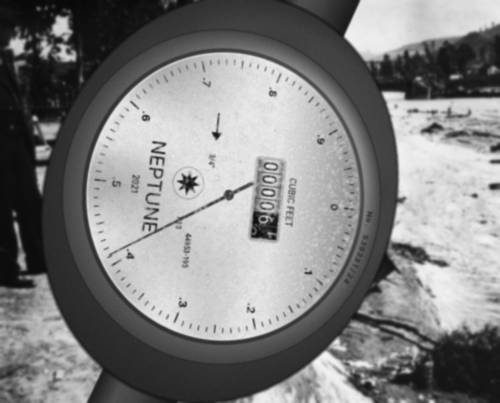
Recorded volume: 61.41 (ft³)
